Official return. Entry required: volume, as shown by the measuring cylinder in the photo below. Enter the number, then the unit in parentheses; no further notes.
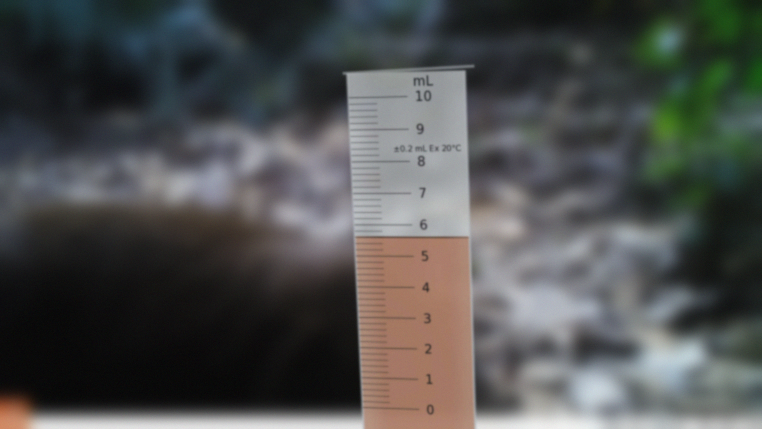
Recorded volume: 5.6 (mL)
